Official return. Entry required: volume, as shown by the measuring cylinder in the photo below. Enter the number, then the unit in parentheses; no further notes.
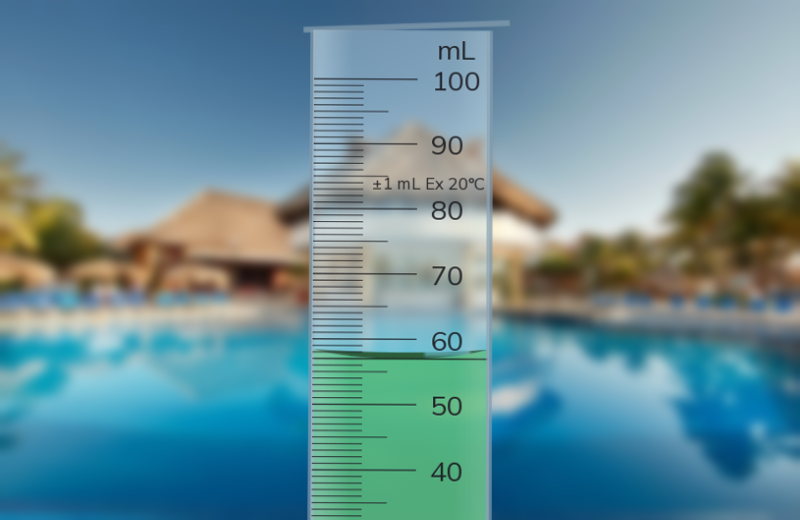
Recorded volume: 57 (mL)
